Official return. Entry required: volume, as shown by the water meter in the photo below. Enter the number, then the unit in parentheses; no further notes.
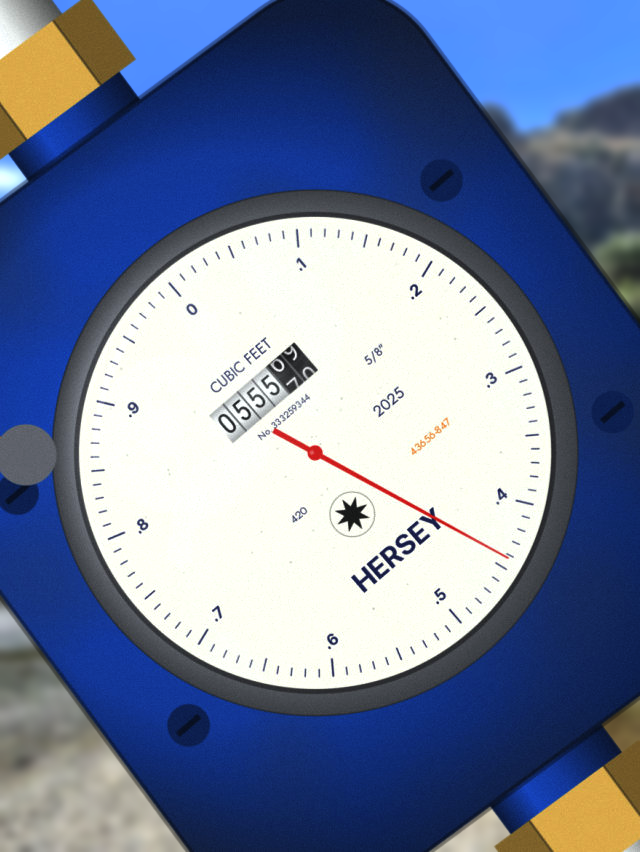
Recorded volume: 55569.44 (ft³)
